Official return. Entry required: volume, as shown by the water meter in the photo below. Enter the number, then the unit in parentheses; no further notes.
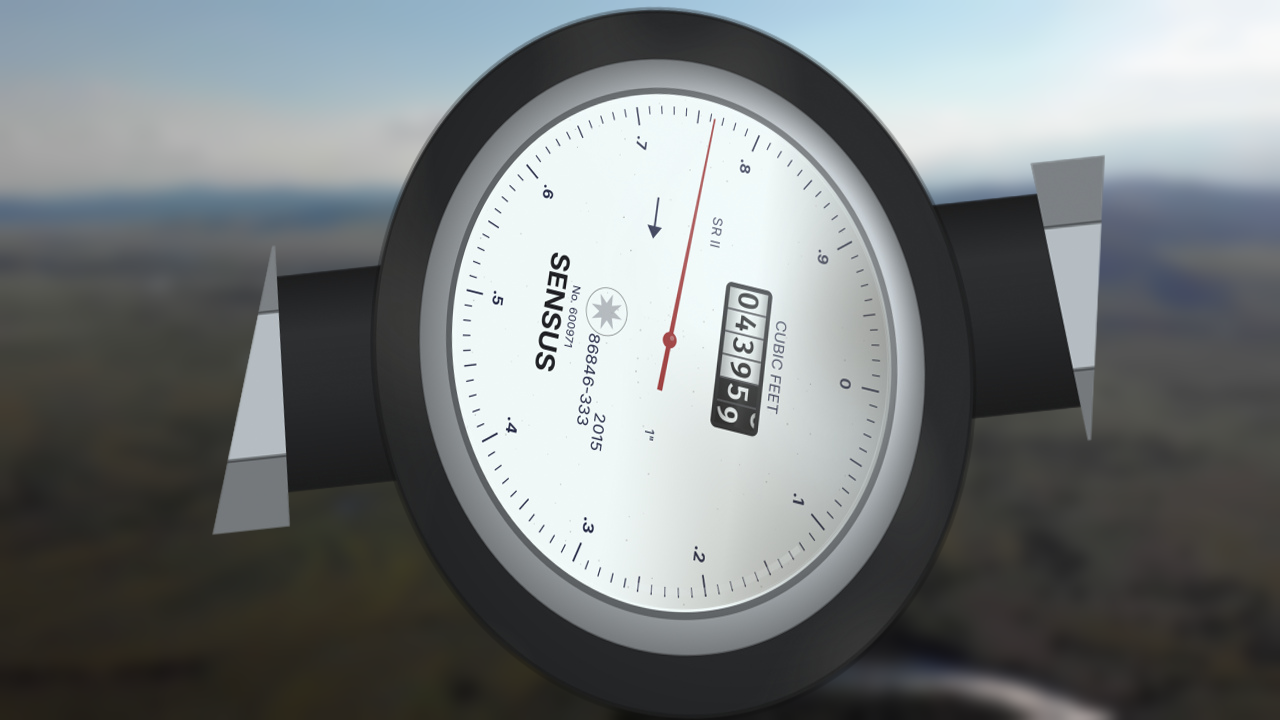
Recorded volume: 43958.76 (ft³)
